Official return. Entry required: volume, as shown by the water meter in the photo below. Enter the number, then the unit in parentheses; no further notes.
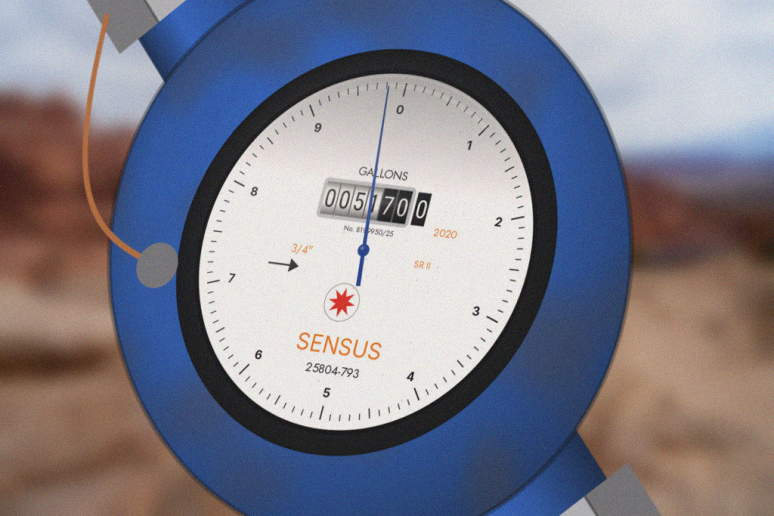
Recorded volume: 51699.8 (gal)
